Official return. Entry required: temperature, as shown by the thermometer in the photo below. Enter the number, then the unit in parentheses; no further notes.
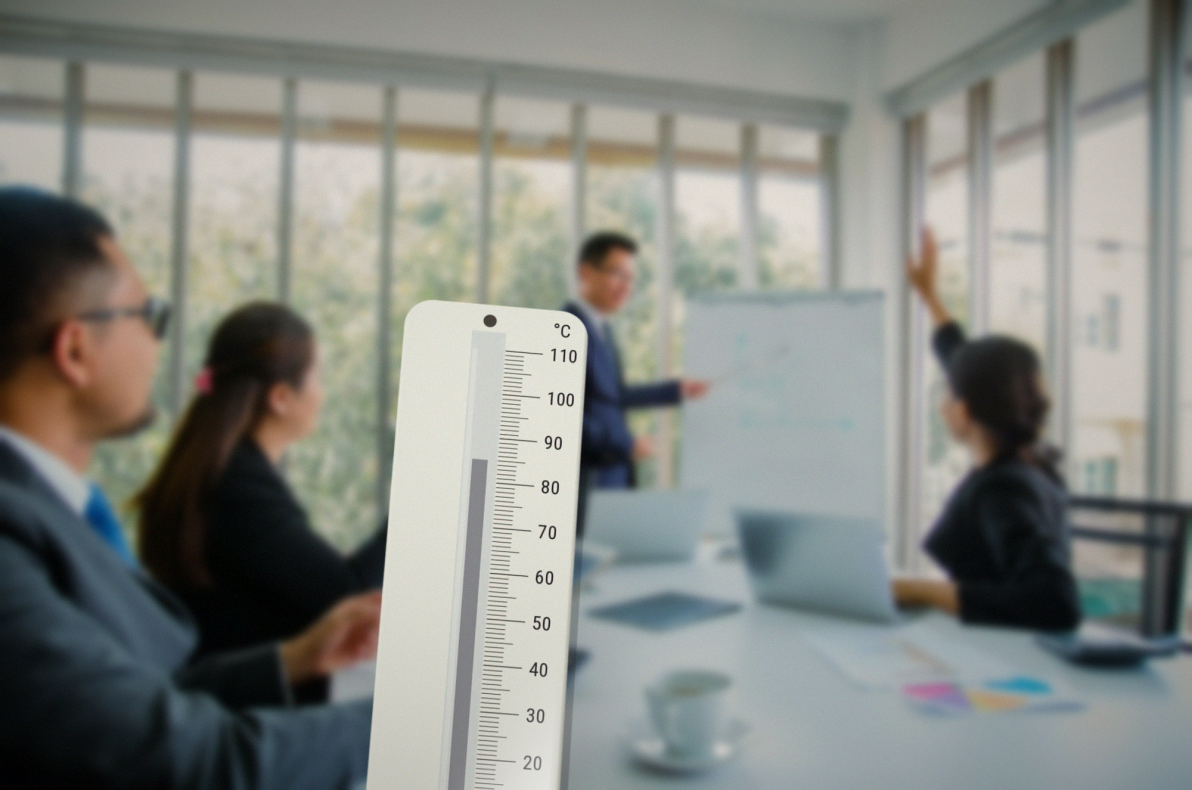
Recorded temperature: 85 (°C)
